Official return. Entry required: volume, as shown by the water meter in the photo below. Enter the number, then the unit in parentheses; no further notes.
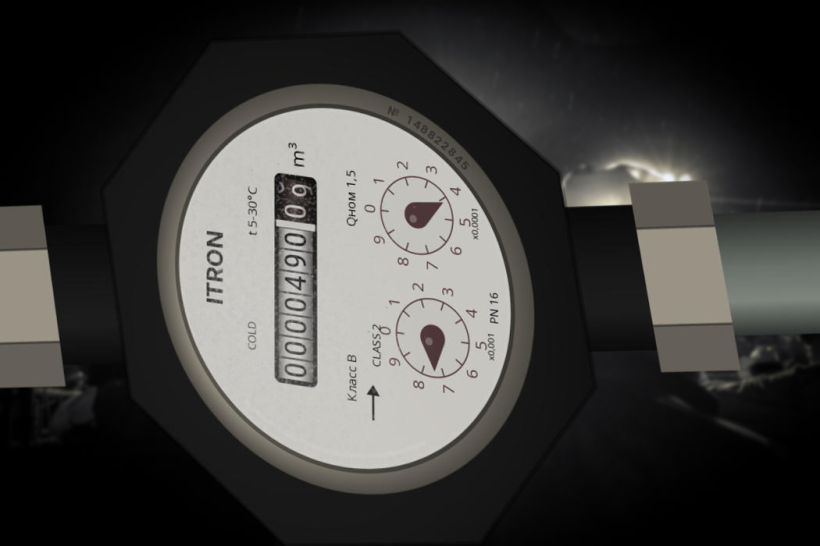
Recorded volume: 490.0874 (m³)
